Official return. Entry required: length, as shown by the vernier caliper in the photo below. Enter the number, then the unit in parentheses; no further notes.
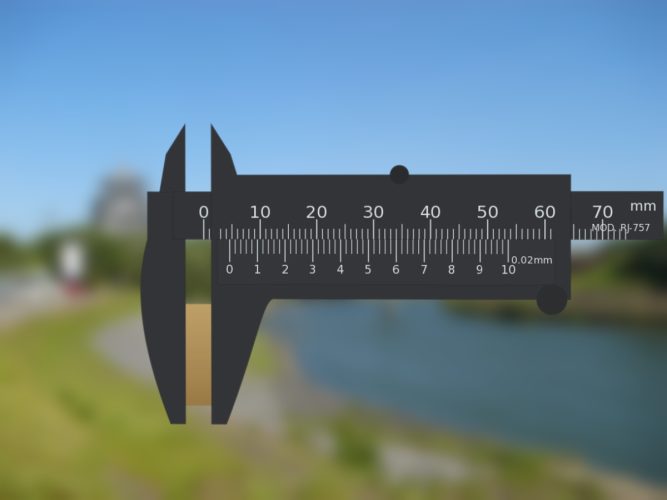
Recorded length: 4.6 (mm)
